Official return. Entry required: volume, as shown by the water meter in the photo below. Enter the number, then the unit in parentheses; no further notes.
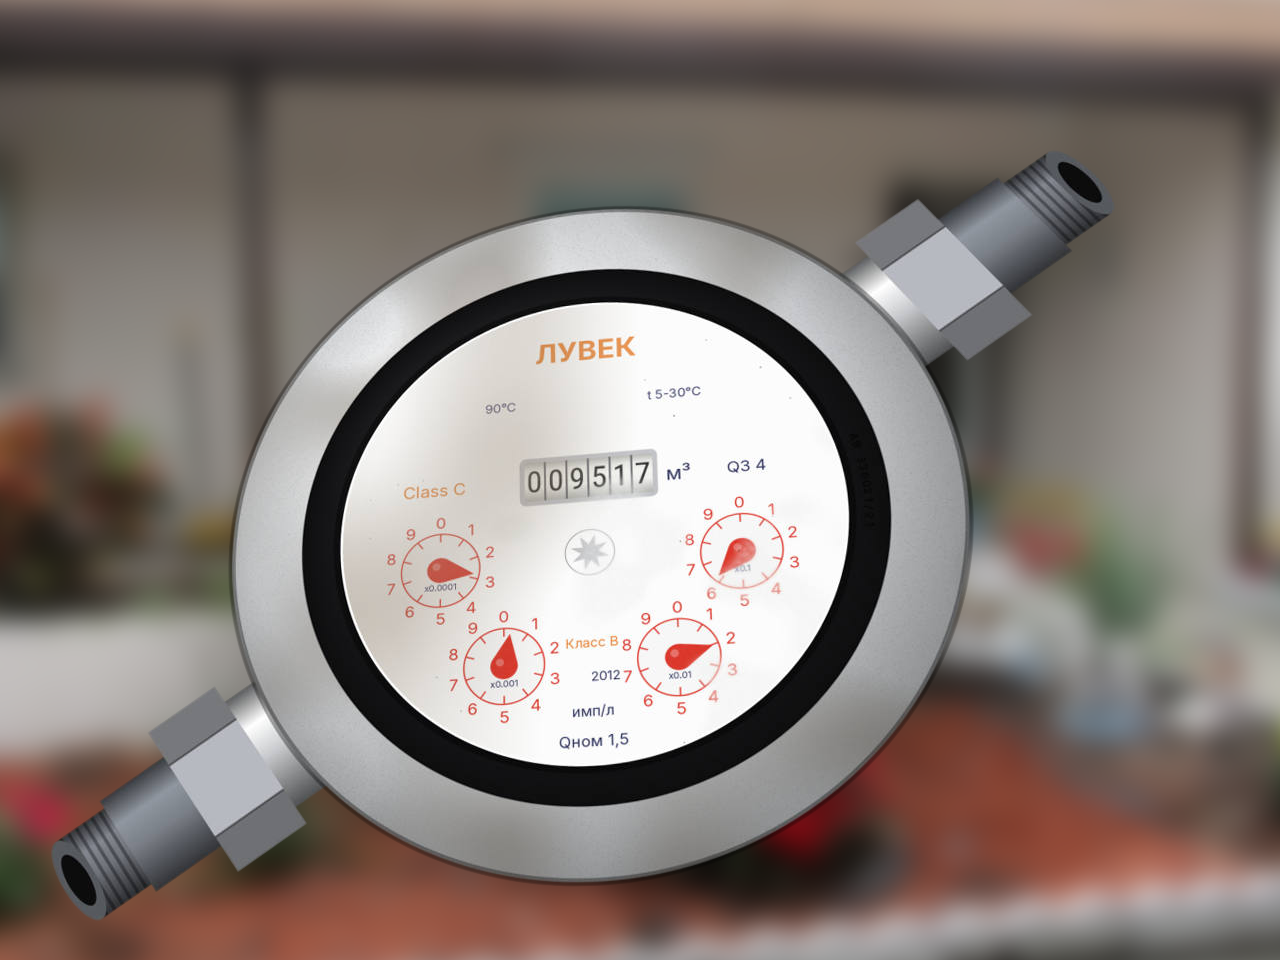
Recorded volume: 9517.6202 (m³)
